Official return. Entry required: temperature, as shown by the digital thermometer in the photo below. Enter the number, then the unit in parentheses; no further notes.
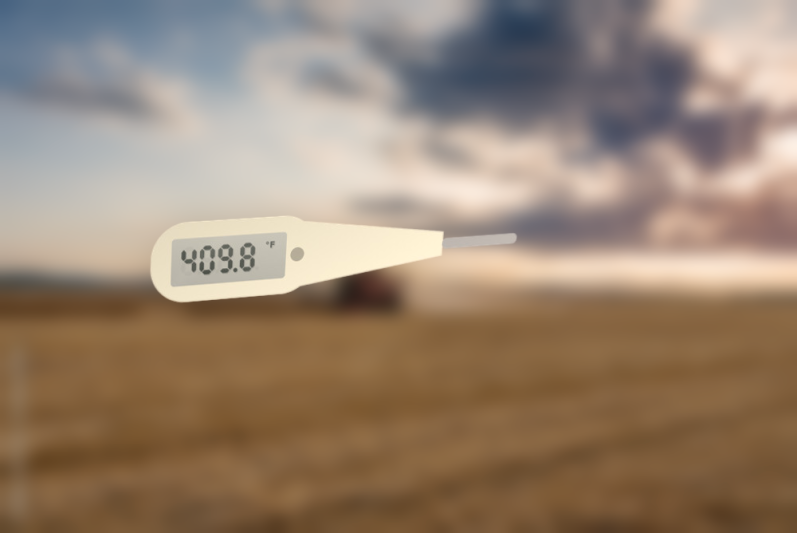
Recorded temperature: 409.8 (°F)
